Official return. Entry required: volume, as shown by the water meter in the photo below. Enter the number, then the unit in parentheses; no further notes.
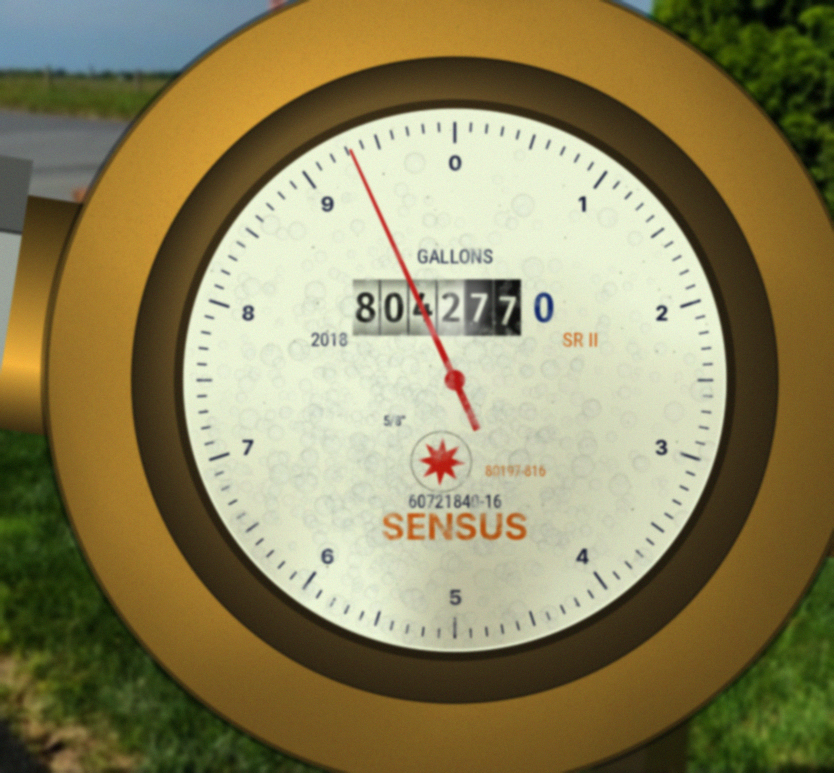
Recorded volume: 8042769.3 (gal)
